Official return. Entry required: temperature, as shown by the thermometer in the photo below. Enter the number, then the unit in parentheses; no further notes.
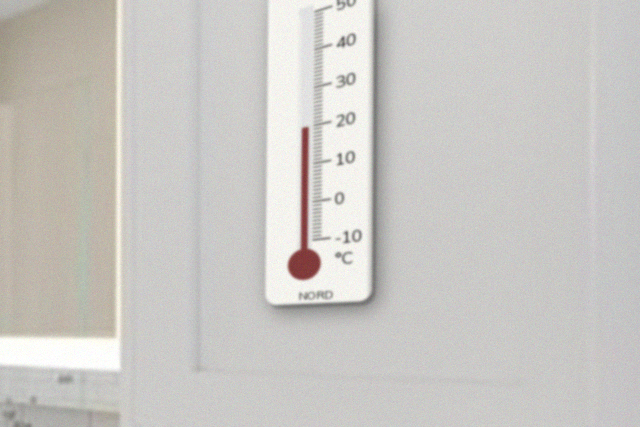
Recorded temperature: 20 (°C)
